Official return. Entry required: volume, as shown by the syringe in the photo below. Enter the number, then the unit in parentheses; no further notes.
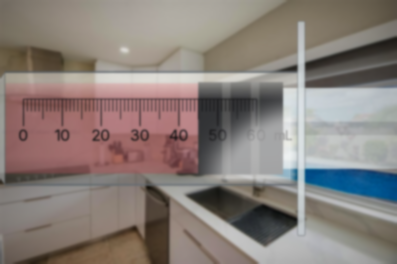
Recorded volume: 45 (mL)
